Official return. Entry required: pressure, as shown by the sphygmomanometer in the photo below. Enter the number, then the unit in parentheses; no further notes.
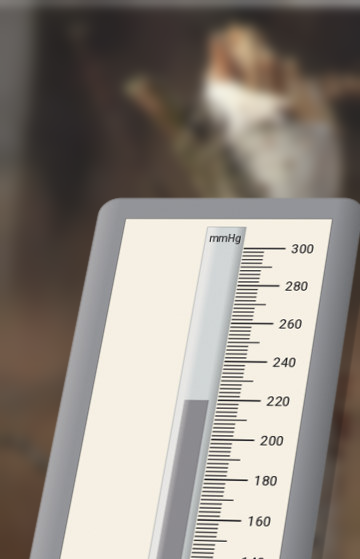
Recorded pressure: 220 (mmHg)
